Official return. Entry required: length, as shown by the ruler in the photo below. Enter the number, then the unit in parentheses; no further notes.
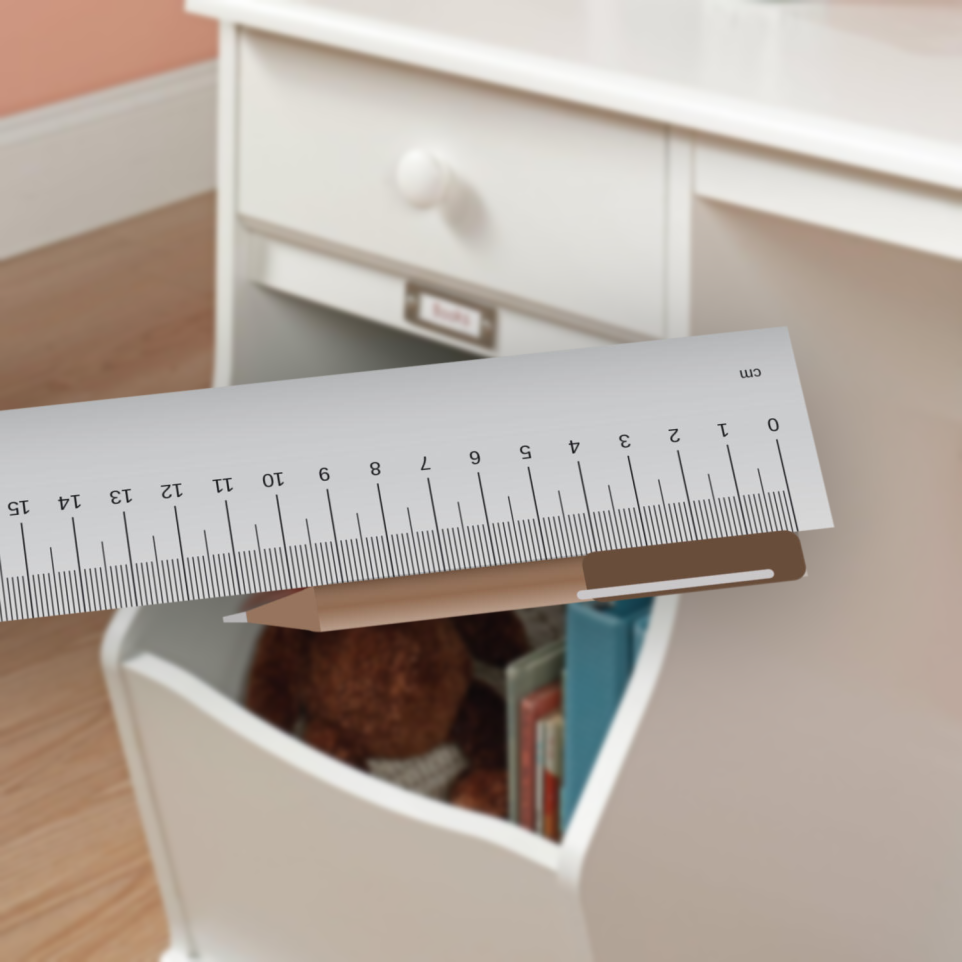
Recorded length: 11.4 (cm)
